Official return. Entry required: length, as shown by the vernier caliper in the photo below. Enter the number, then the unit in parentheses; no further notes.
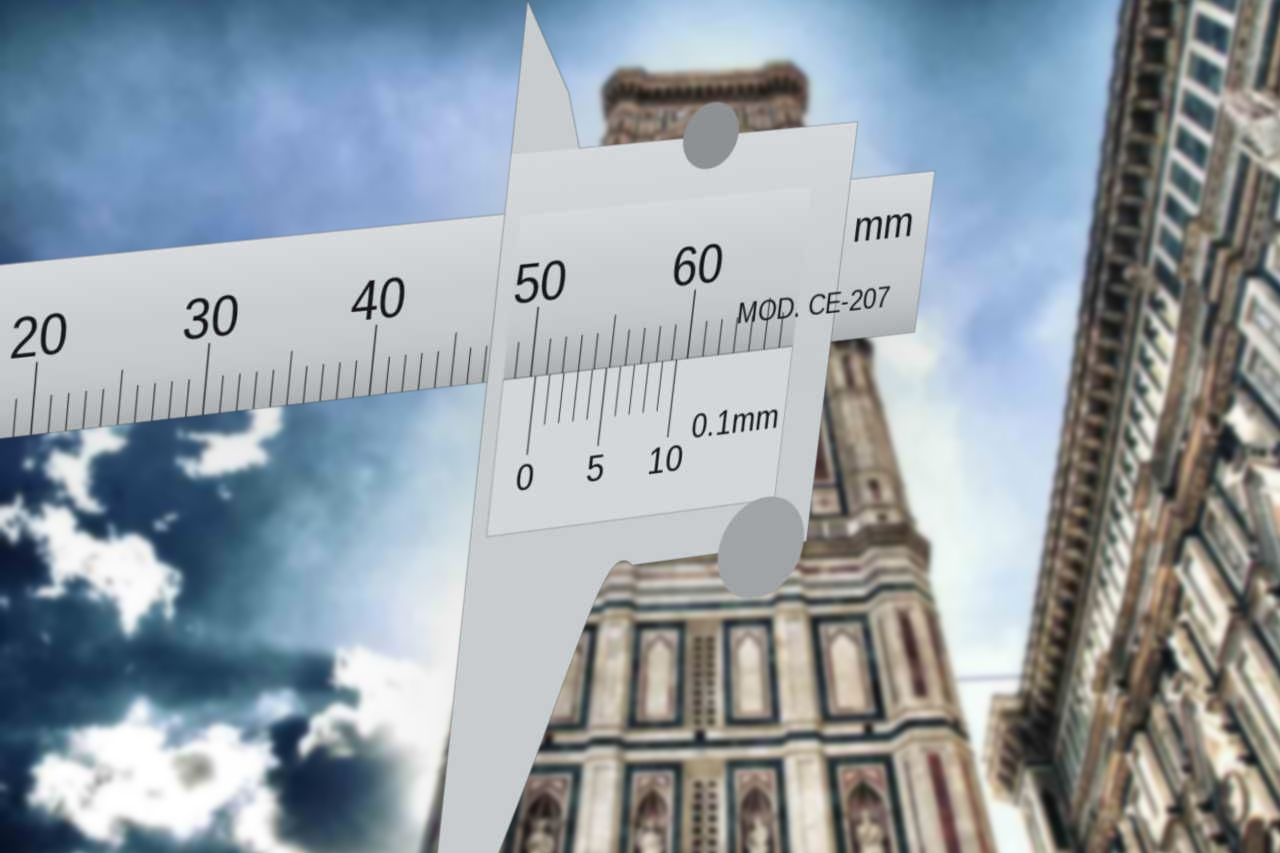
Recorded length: 50.3 (mm)
